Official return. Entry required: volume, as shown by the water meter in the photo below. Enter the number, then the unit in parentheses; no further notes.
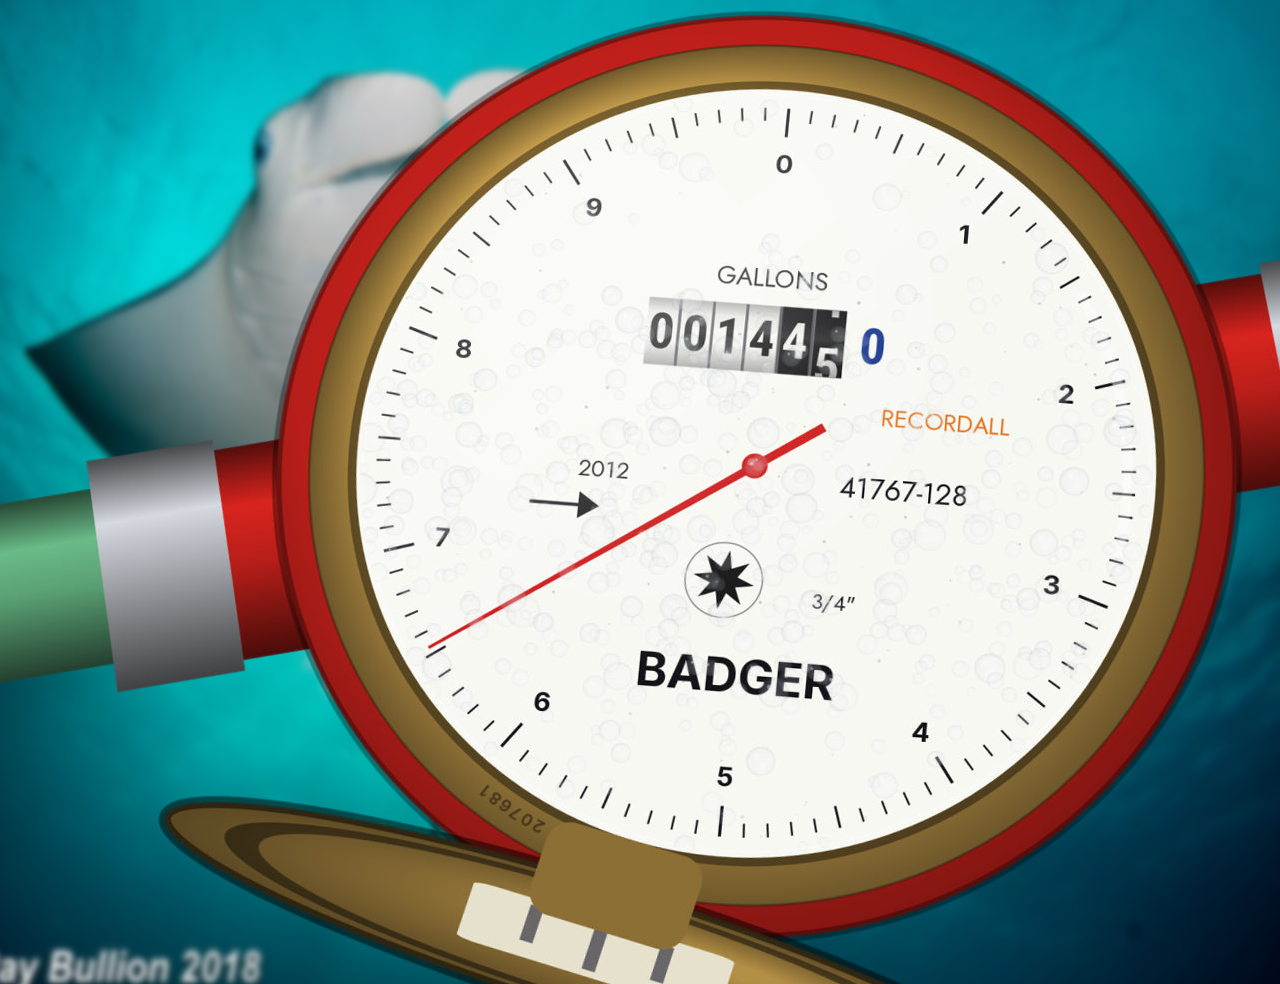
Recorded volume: 14446.5 (gal)
